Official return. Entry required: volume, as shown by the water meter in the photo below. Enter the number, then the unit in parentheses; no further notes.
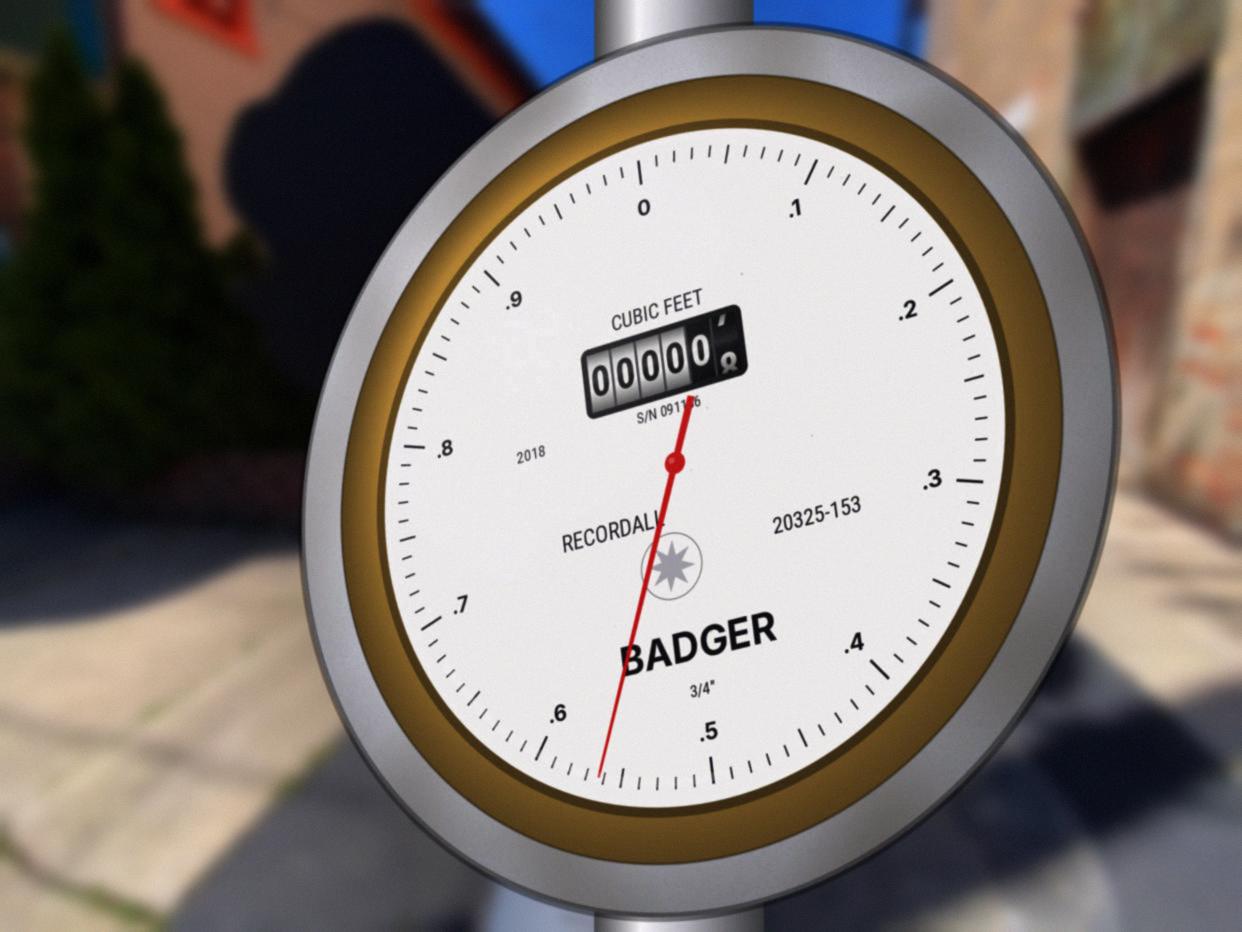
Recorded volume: 7.56 (ft³)
